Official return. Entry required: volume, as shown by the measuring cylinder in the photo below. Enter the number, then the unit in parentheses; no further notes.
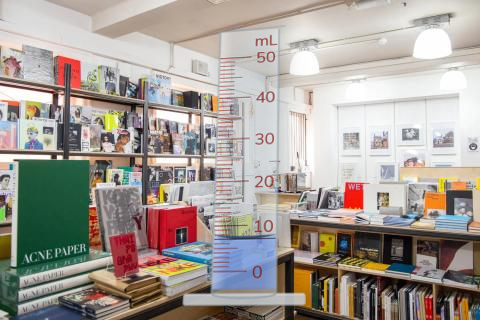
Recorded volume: 7 (mL)
